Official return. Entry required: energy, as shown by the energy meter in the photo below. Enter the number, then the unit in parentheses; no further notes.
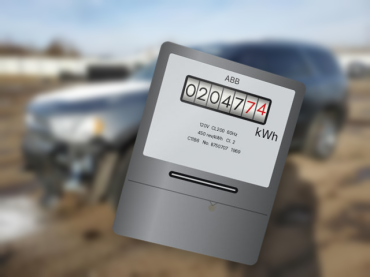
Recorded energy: 2047.74 (kWh)
